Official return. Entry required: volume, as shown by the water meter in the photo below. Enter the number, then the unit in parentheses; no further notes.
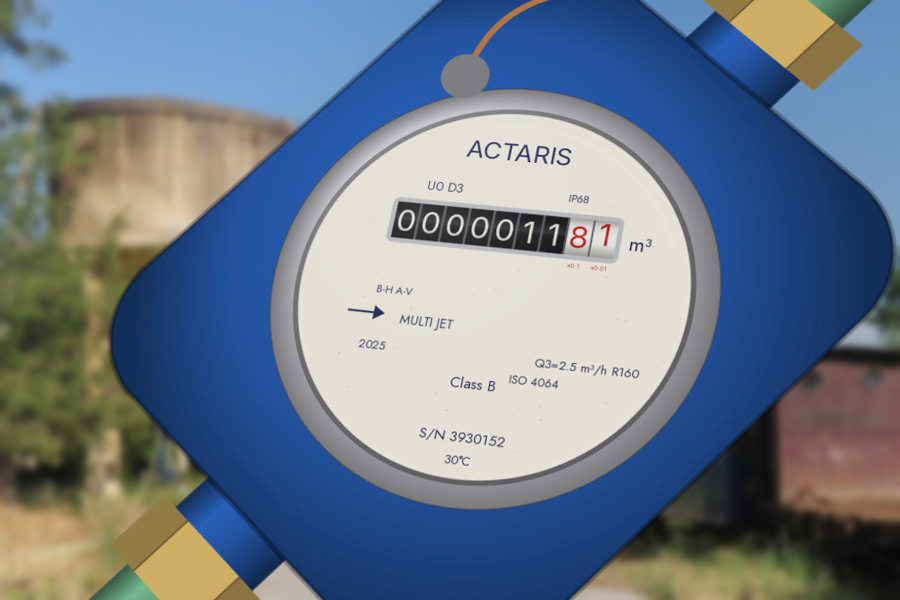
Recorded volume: 11.81 (m³)
